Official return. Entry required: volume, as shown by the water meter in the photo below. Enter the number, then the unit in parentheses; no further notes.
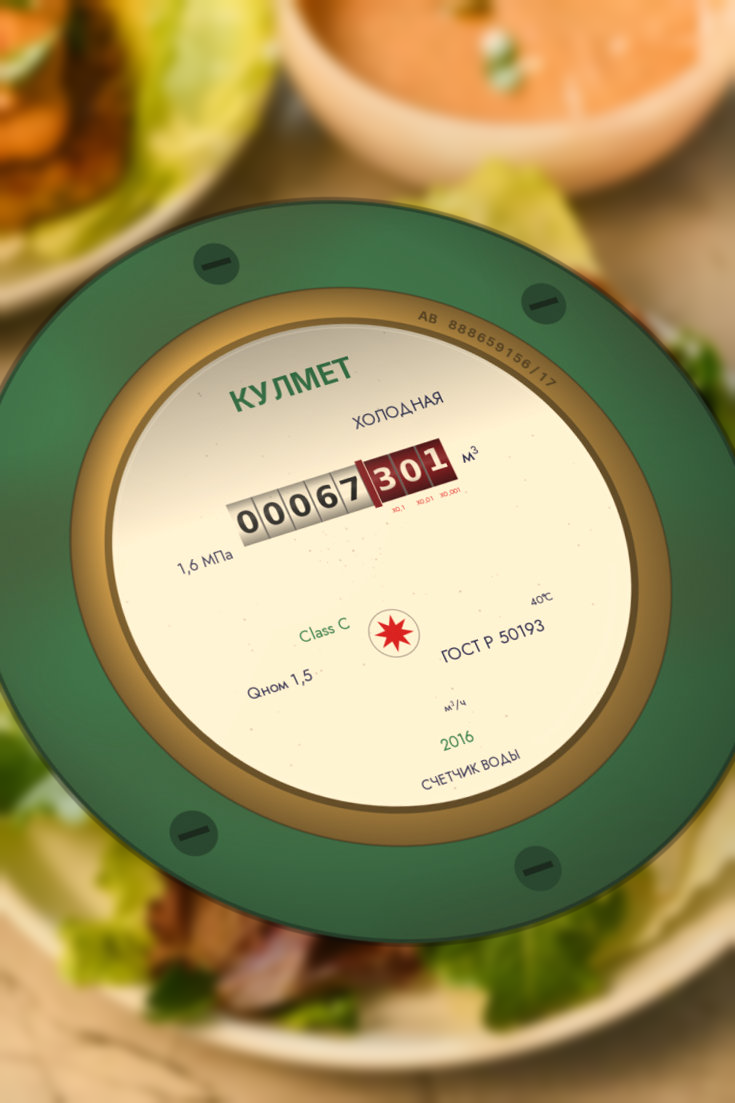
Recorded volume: 67.301 (m³)
